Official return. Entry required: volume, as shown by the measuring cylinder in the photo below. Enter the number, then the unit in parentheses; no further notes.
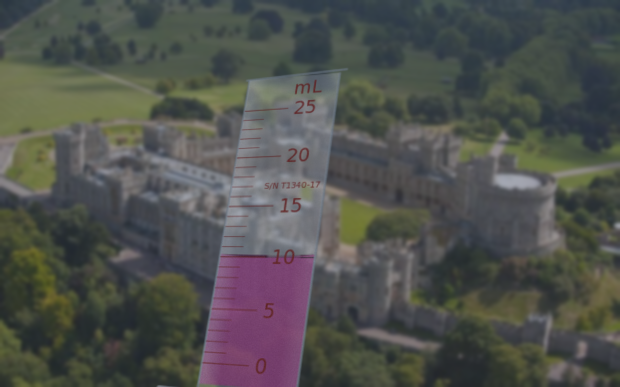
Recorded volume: 10 (mL)
